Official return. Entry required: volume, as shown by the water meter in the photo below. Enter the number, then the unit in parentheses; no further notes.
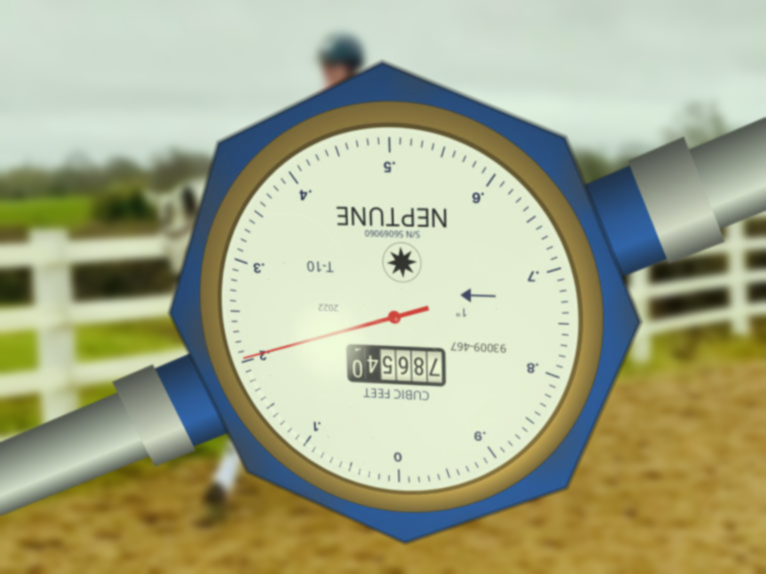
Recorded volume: 786540.20 (ft³)
